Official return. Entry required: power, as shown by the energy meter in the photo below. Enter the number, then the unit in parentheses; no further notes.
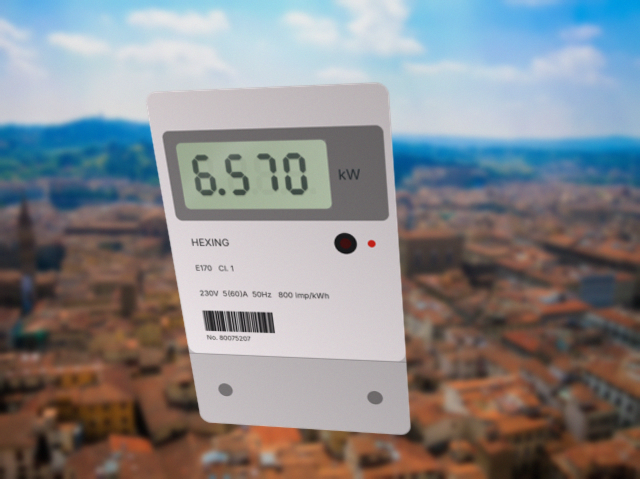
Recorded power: 6.570 (kW)
